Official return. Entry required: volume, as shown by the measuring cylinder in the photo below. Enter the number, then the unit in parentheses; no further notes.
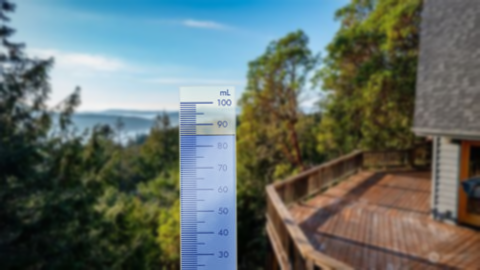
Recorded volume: 85 (mL)
